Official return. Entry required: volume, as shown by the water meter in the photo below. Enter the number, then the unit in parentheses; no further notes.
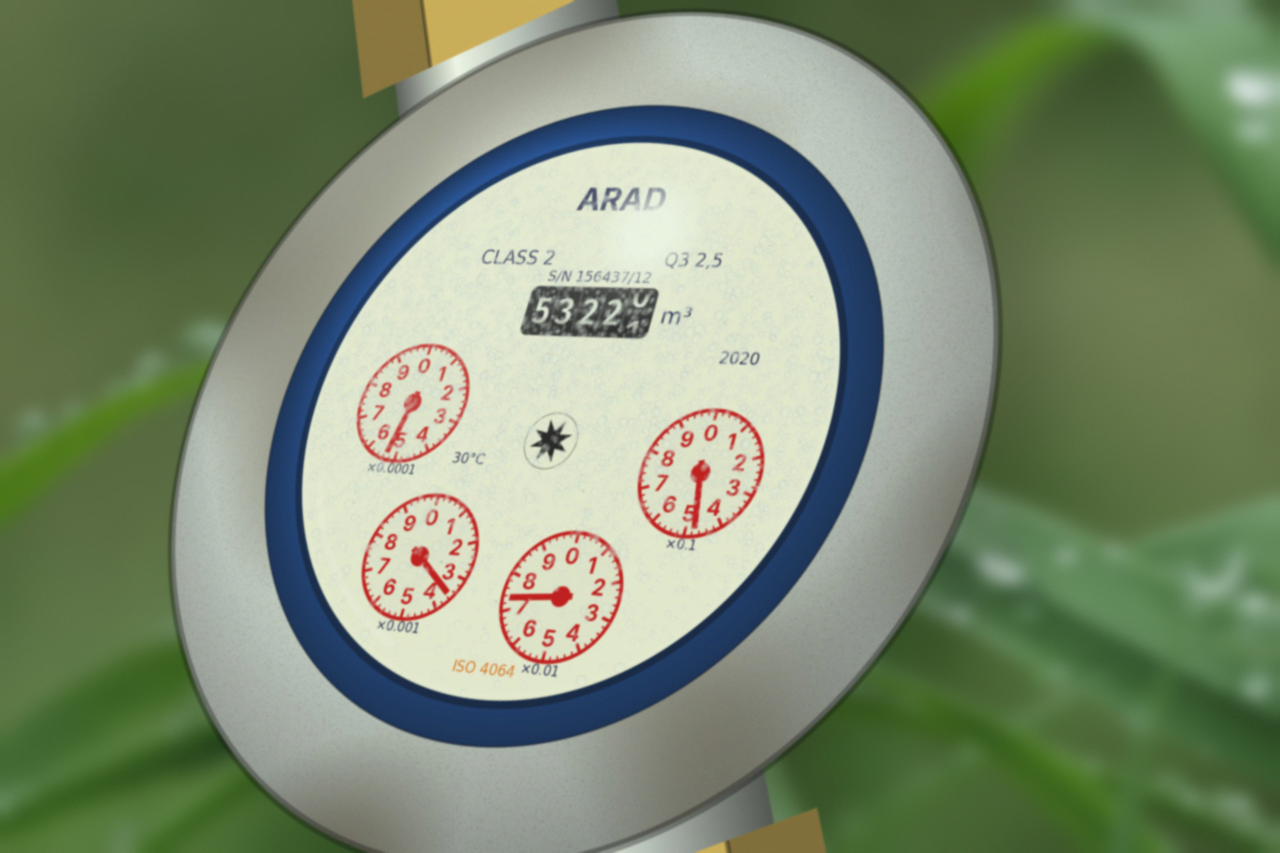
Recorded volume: 53220.4735 (m³)
